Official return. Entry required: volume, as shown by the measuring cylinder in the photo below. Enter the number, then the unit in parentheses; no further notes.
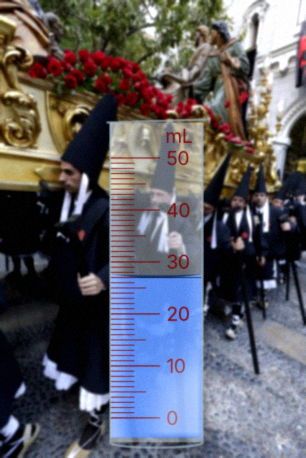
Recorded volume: 27 (mL)
